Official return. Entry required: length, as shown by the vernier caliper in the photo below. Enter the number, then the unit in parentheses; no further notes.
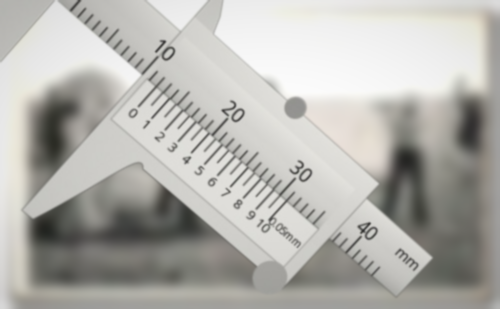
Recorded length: 12.0 (mm)
